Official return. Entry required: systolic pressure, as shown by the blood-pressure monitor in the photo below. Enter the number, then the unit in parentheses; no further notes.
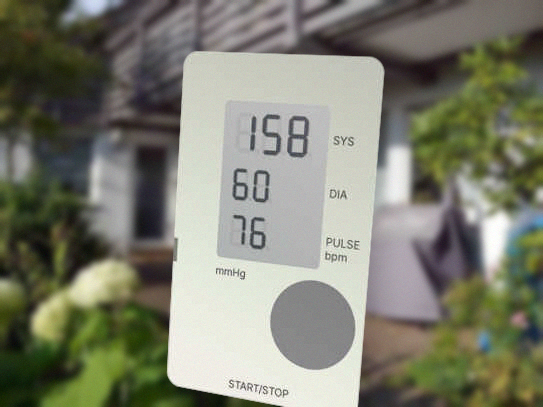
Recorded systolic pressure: 158 (mmHg)
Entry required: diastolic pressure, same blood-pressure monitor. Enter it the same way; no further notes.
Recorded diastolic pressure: 60 (mmHg)
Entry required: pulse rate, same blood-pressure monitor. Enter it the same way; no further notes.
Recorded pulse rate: 76 (bpm)
